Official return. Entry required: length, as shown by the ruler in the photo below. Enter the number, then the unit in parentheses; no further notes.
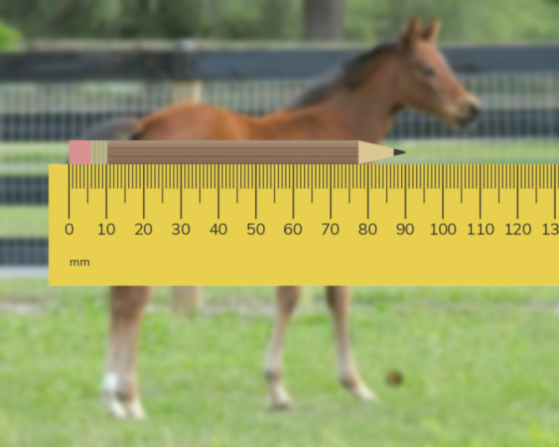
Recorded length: 90 (mm)
